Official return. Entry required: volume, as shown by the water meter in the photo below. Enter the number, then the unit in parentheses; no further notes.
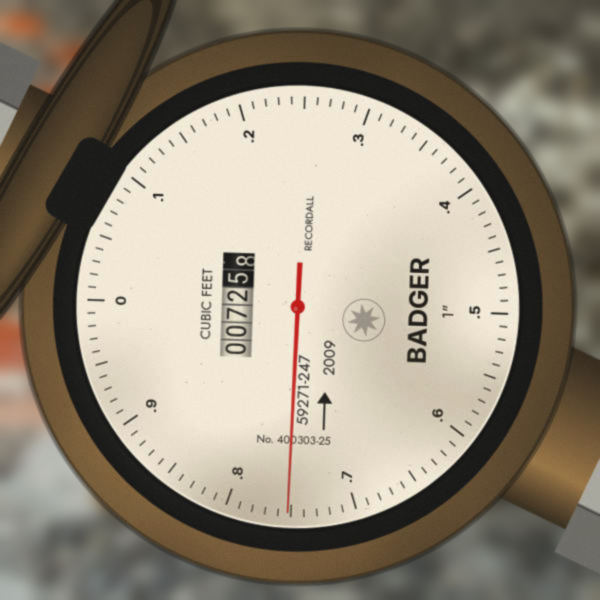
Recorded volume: 7257.75 (ft³)
